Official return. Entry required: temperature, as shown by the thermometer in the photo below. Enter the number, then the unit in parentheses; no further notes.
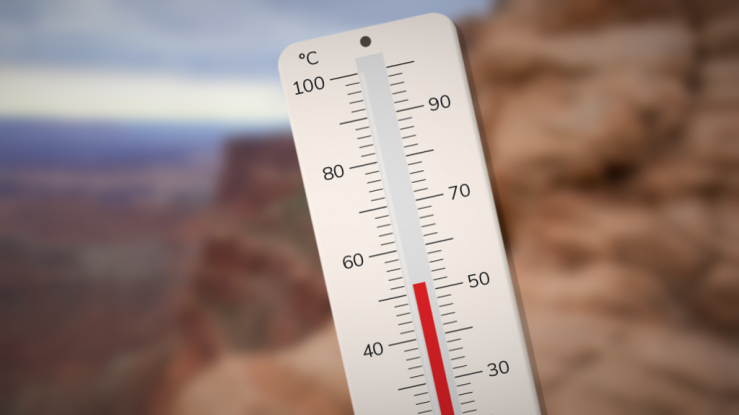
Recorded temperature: 52 (°C)
